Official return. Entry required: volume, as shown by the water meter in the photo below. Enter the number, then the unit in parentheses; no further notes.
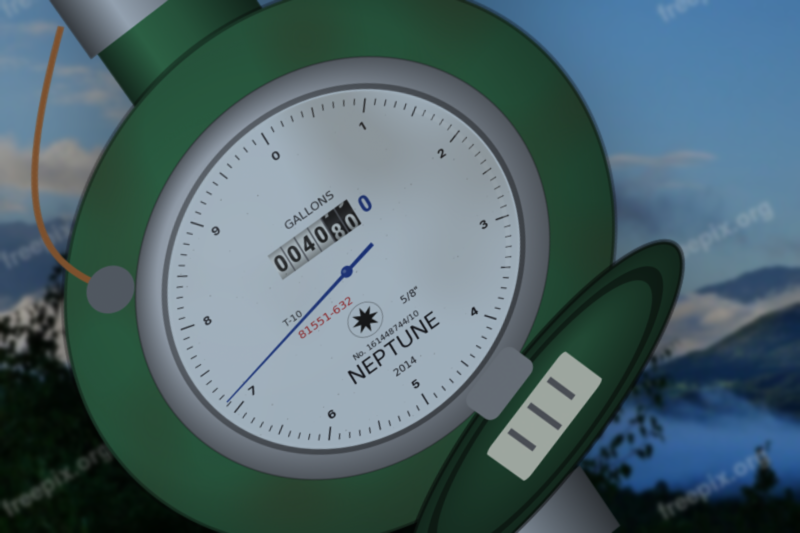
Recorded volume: 40797.1 (gal)
